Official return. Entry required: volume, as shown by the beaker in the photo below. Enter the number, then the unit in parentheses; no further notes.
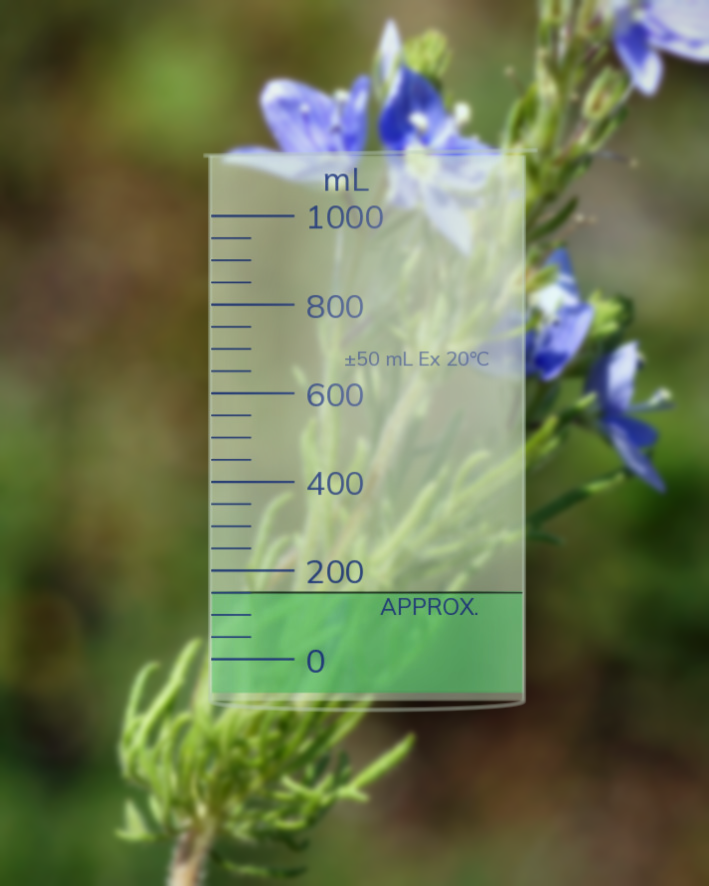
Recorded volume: 150 (mL)
